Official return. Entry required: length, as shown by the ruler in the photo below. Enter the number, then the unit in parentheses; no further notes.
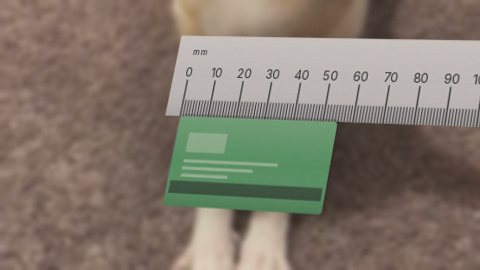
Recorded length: 55 (mm)
